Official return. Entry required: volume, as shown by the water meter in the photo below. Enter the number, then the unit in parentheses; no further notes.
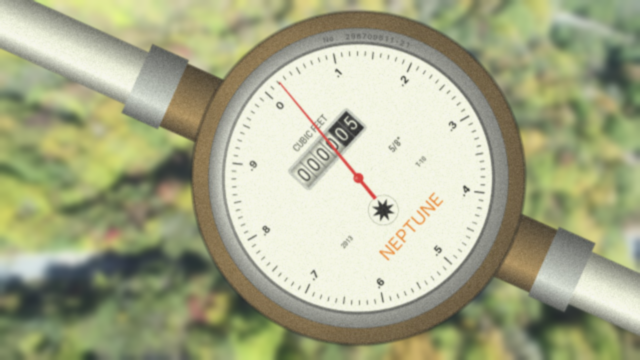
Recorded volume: 5.02 (ft³)
